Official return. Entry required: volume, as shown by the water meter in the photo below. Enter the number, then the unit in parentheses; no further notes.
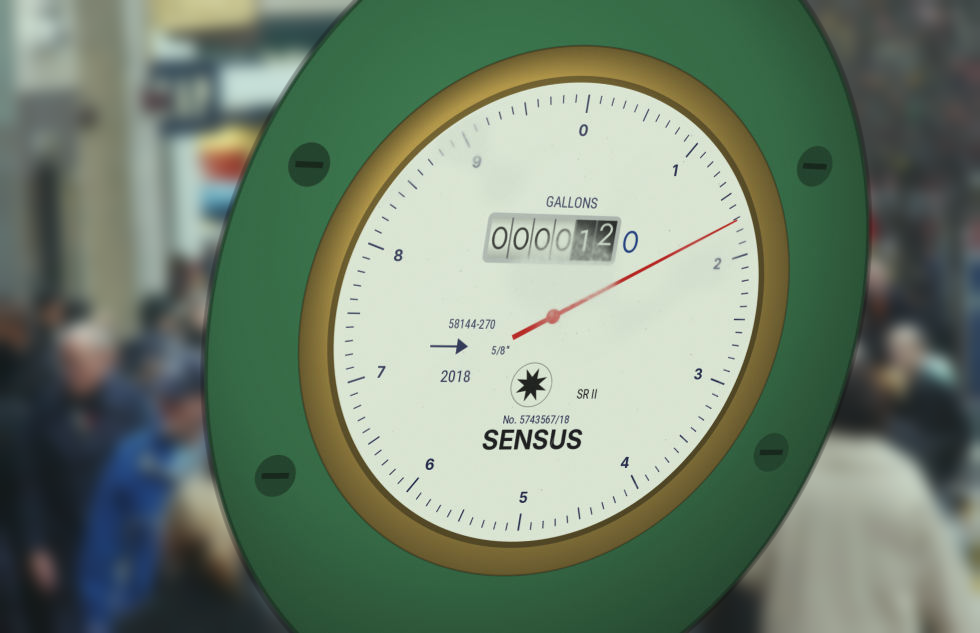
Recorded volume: 121.7 (gal)
